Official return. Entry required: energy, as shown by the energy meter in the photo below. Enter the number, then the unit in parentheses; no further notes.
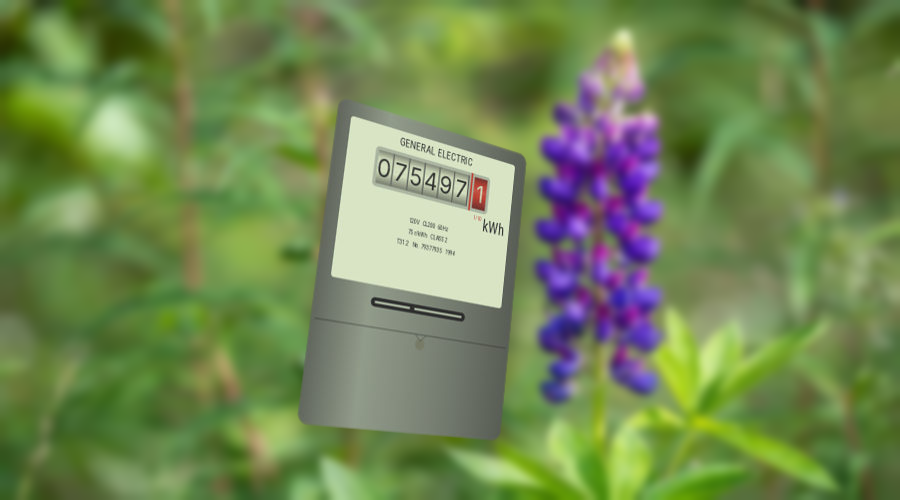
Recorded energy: 75497.1 (kWh)
